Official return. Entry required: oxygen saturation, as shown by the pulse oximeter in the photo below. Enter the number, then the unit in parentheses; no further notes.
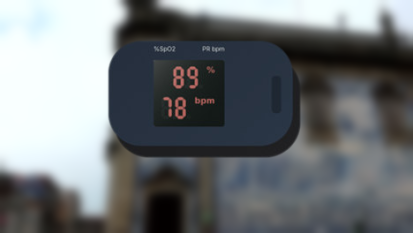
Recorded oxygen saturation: 89 (%)
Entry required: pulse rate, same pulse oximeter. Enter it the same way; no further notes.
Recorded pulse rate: 78 (bpm)
